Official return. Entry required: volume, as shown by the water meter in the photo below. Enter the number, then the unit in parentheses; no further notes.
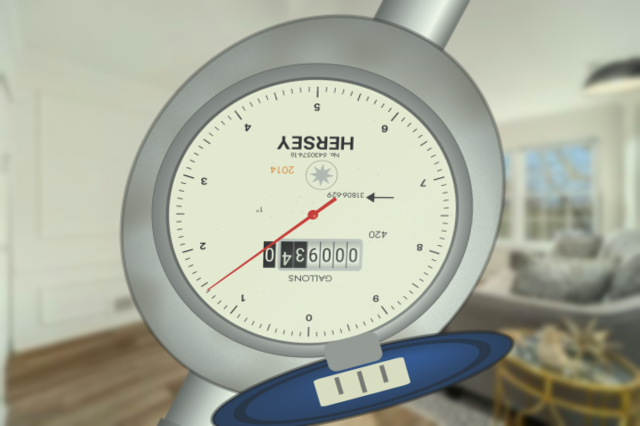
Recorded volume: 9341.4 (gal)
